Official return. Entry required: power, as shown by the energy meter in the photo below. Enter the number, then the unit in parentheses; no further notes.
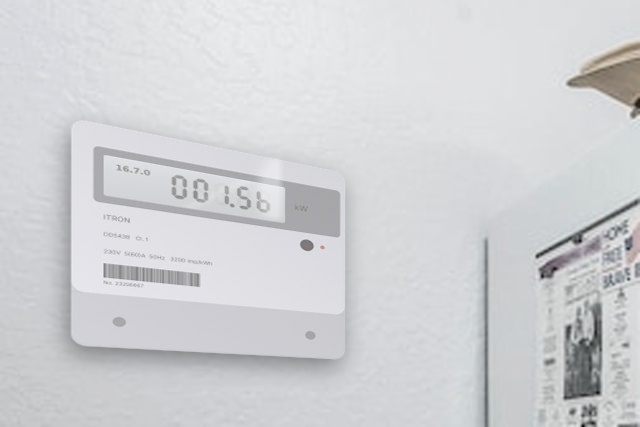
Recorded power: 1.56 (kW)
